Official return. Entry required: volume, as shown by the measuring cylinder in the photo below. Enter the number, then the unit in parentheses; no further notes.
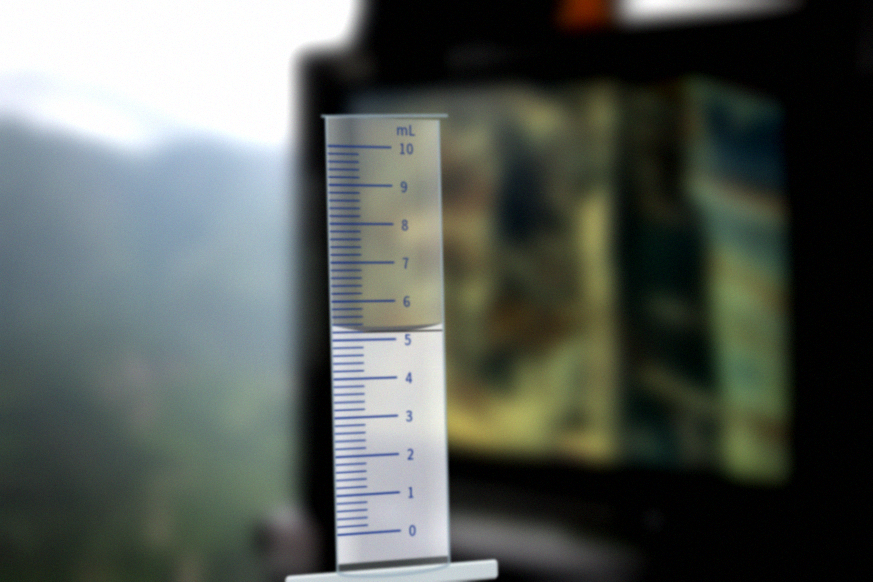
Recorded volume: 5.2 (mL)
